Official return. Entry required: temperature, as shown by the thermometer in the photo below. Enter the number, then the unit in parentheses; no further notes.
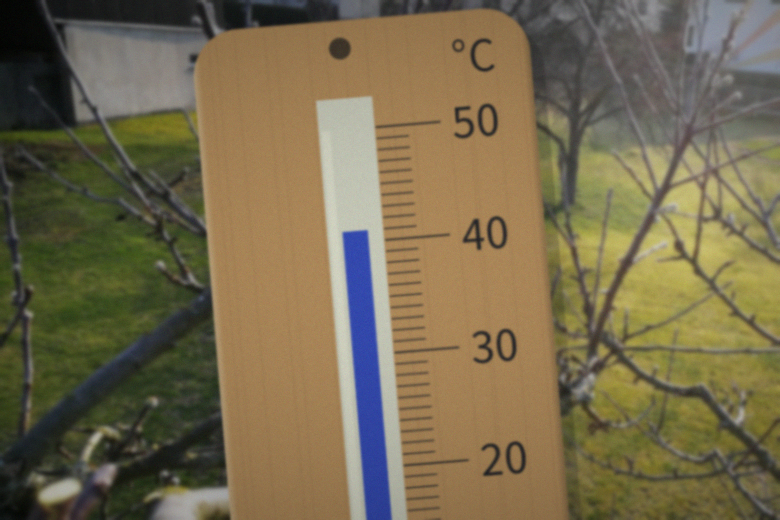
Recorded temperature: 41 (°C)
